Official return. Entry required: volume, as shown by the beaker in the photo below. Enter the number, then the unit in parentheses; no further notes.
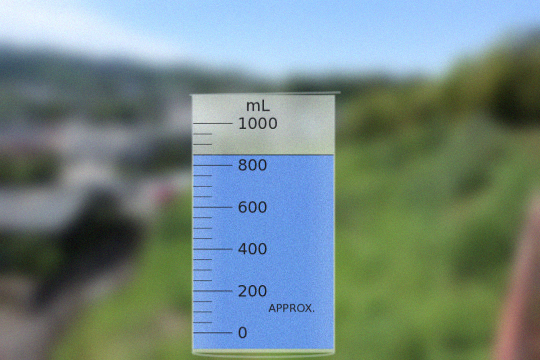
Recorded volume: 850 (mL)
